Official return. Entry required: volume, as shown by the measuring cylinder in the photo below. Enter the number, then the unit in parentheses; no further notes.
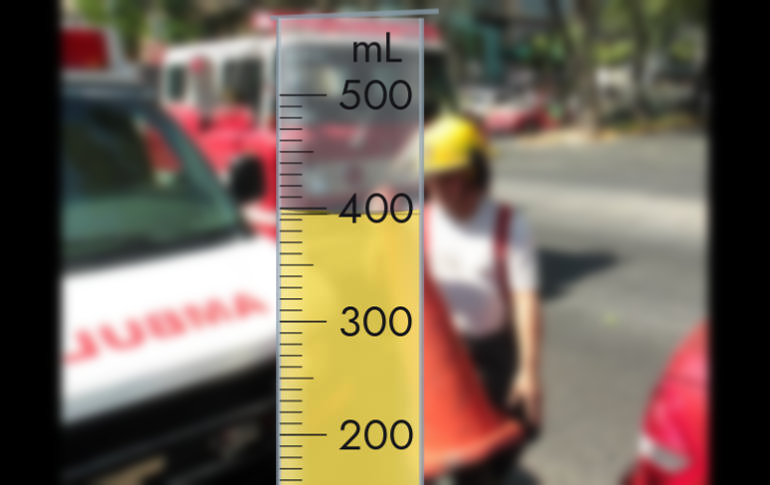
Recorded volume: 395 (mL)
